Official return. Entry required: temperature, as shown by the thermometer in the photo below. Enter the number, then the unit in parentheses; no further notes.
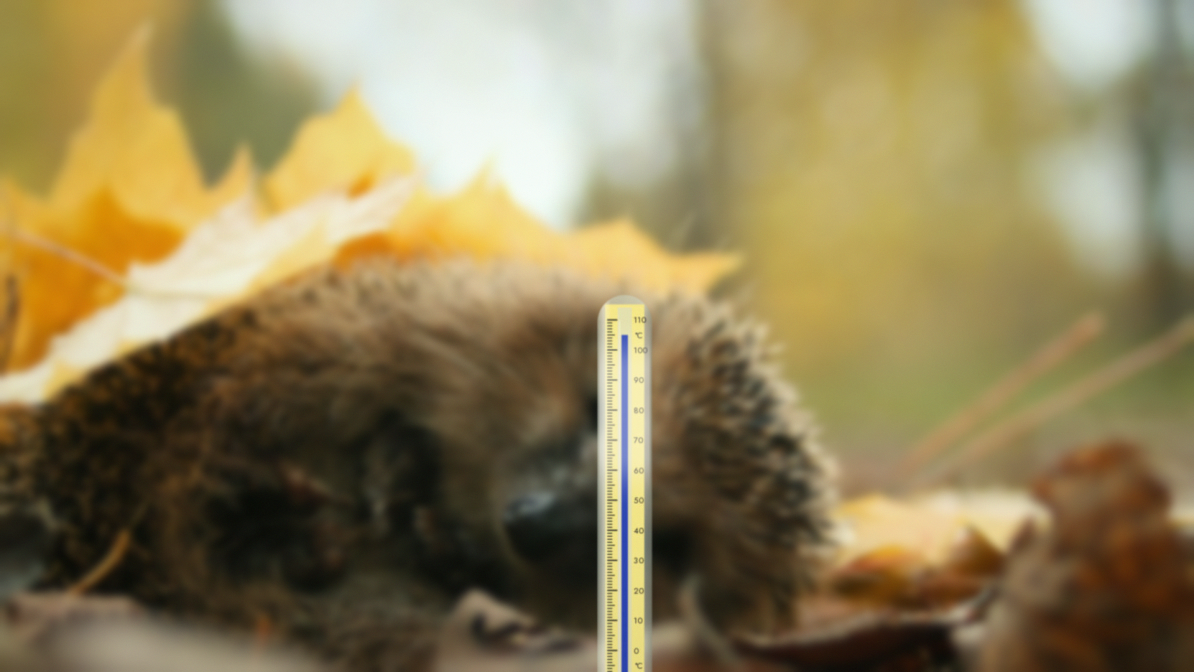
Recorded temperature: 105 (°C)
